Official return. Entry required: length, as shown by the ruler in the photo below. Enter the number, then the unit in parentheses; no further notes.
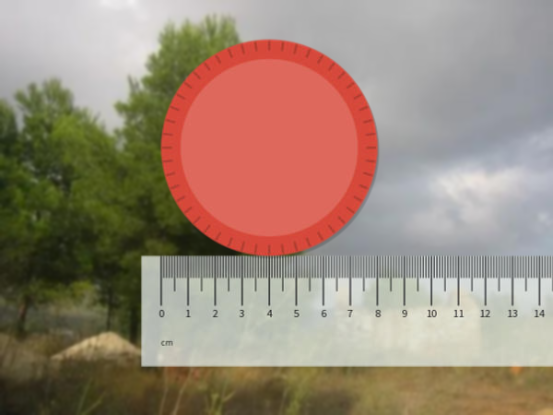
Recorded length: 8 (cm)
